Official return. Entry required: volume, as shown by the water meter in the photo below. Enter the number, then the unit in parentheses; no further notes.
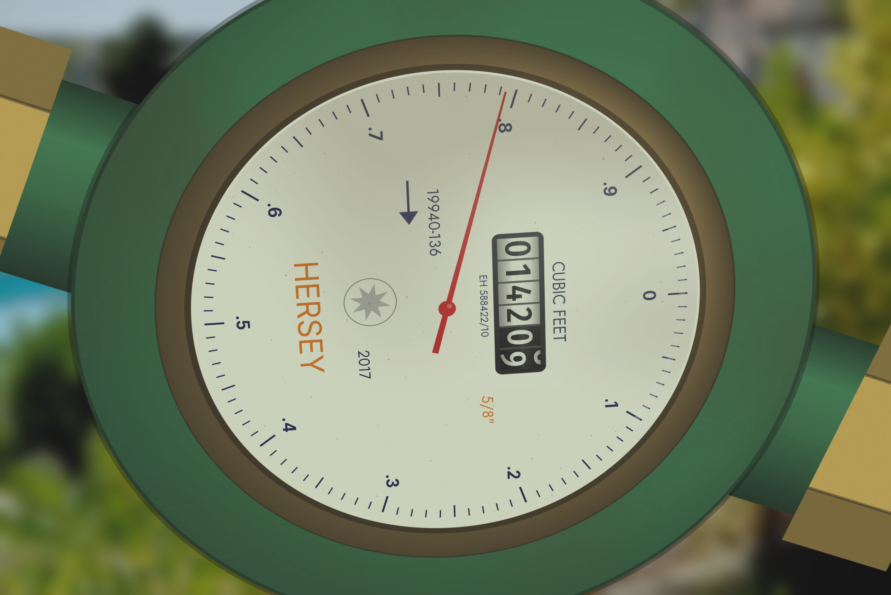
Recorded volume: 14208.79 (ft³)
